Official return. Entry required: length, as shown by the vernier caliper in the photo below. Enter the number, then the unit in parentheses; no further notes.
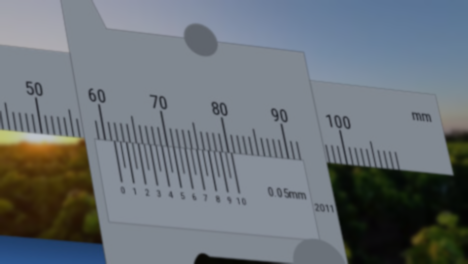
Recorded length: 61.5 (mm)
